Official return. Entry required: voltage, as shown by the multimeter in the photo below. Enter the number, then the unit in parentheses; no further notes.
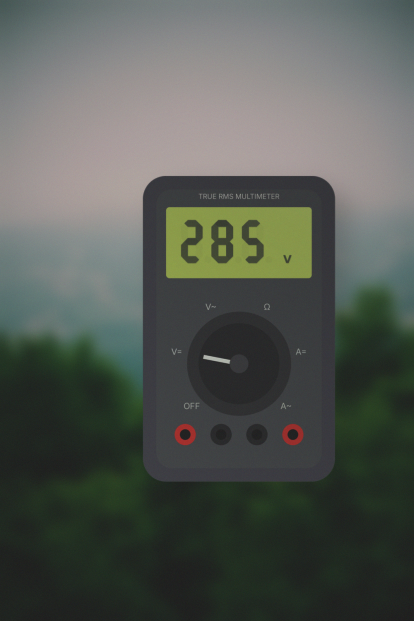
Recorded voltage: 285 (V)
